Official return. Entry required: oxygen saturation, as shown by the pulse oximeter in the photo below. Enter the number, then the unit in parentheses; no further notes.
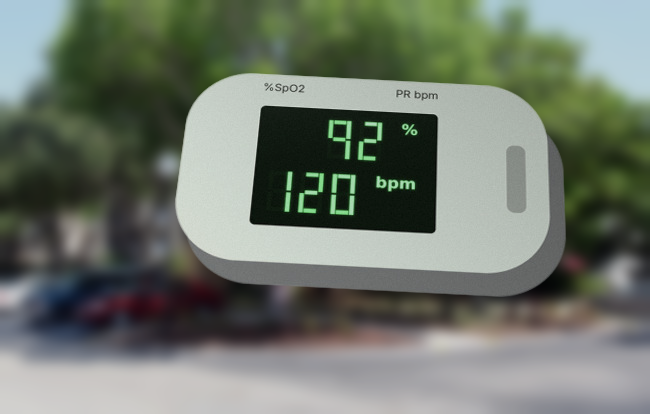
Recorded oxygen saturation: 92 (%)
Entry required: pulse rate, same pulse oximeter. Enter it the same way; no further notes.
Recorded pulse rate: 120 (bpm)
